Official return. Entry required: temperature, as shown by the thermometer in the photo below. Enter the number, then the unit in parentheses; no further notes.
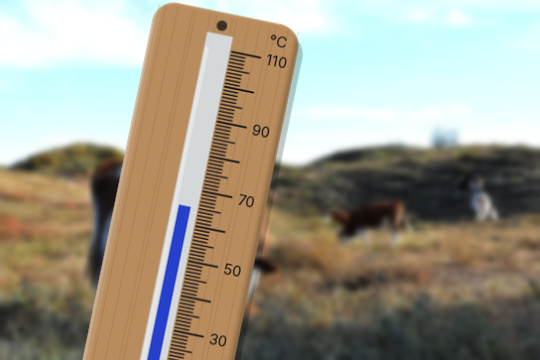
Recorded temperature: 65 (°C)
